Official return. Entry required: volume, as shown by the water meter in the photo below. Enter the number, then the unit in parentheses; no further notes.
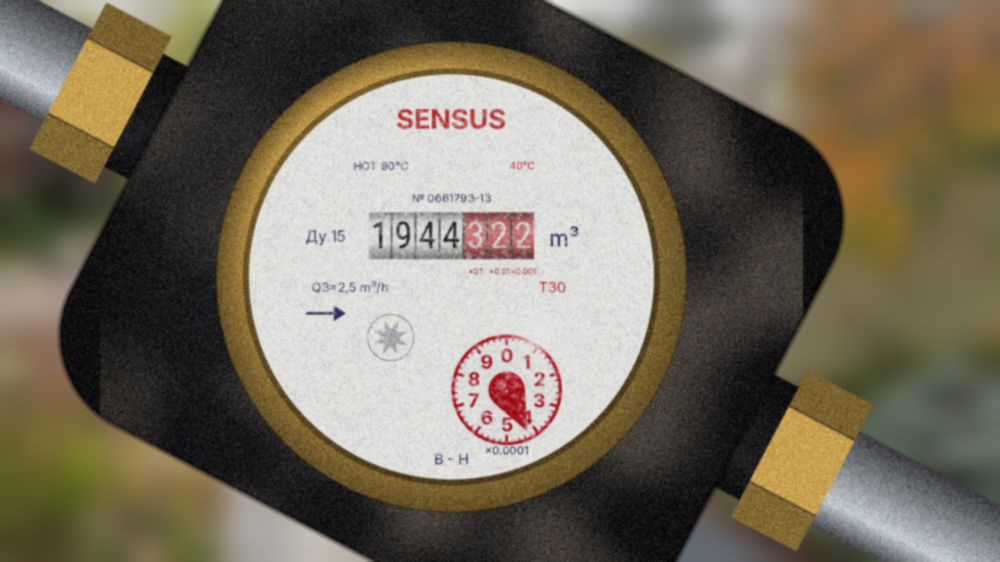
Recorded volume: 1944.3224 (m³)
